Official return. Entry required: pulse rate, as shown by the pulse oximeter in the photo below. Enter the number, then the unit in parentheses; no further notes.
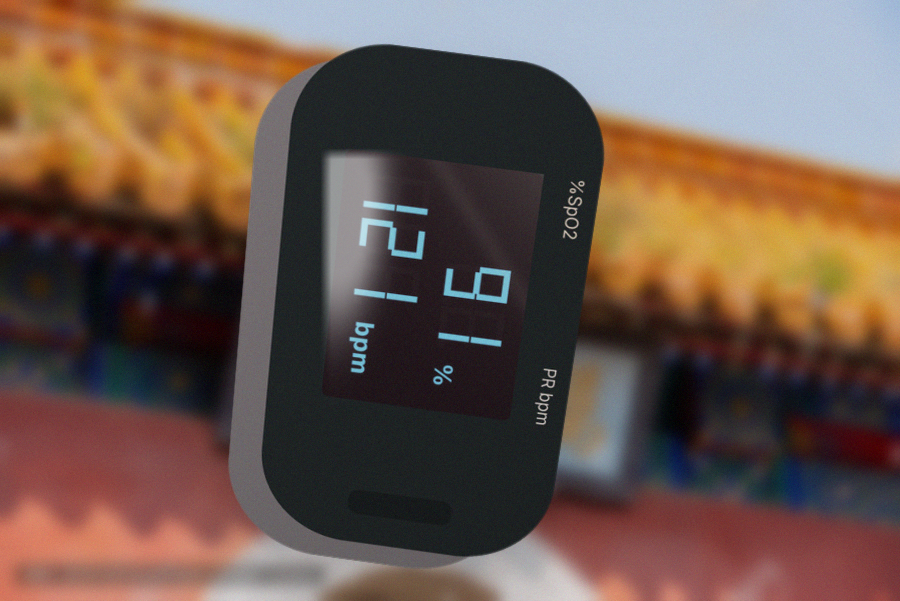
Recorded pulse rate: 121 (bpm)
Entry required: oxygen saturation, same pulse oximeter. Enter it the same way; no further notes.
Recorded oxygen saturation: 91 (%)
